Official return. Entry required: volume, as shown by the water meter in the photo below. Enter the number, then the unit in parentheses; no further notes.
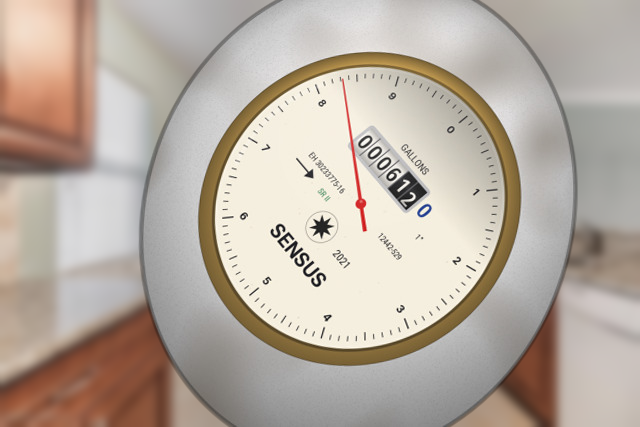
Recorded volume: 6118.3 (gal)
